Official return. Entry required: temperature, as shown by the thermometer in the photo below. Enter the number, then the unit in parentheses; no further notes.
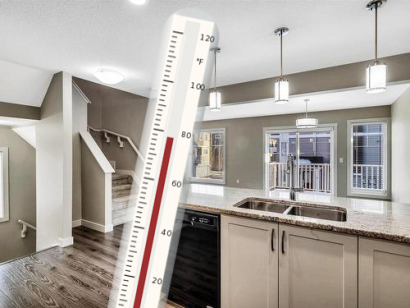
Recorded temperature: 78 (°F)
